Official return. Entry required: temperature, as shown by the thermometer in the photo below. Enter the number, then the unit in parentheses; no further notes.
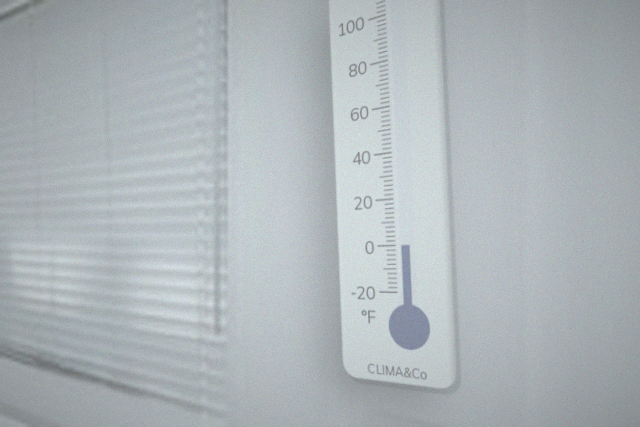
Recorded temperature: 0 (°F)
